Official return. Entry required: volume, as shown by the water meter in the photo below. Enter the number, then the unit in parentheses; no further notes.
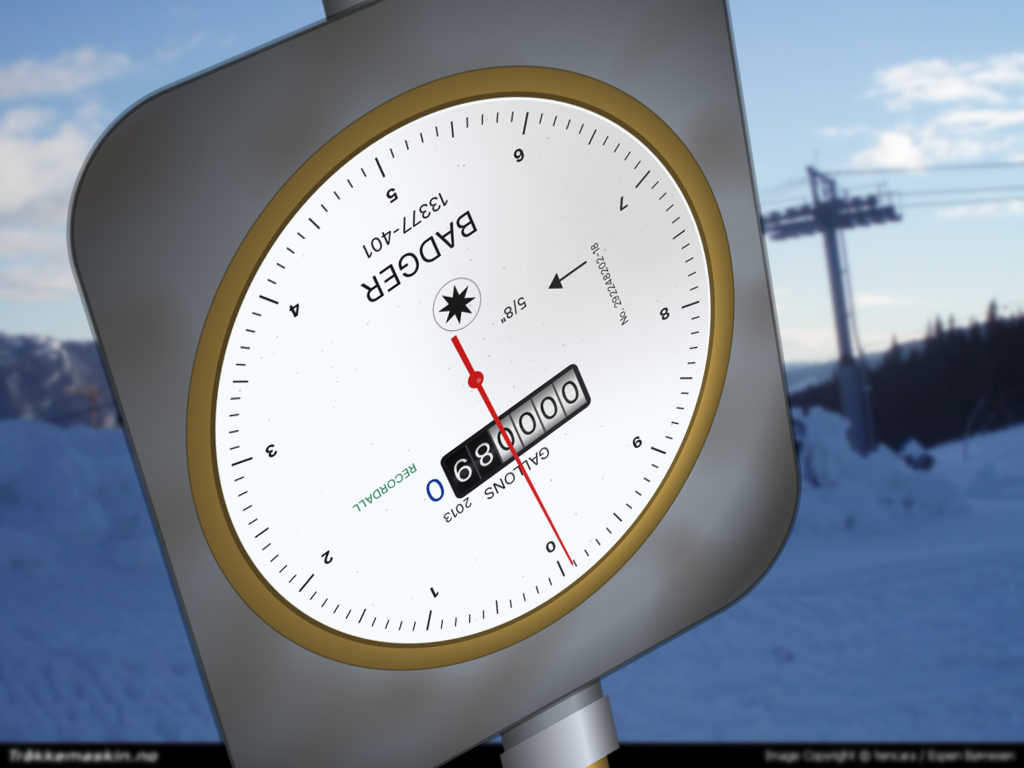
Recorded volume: 889.9 (gal)
